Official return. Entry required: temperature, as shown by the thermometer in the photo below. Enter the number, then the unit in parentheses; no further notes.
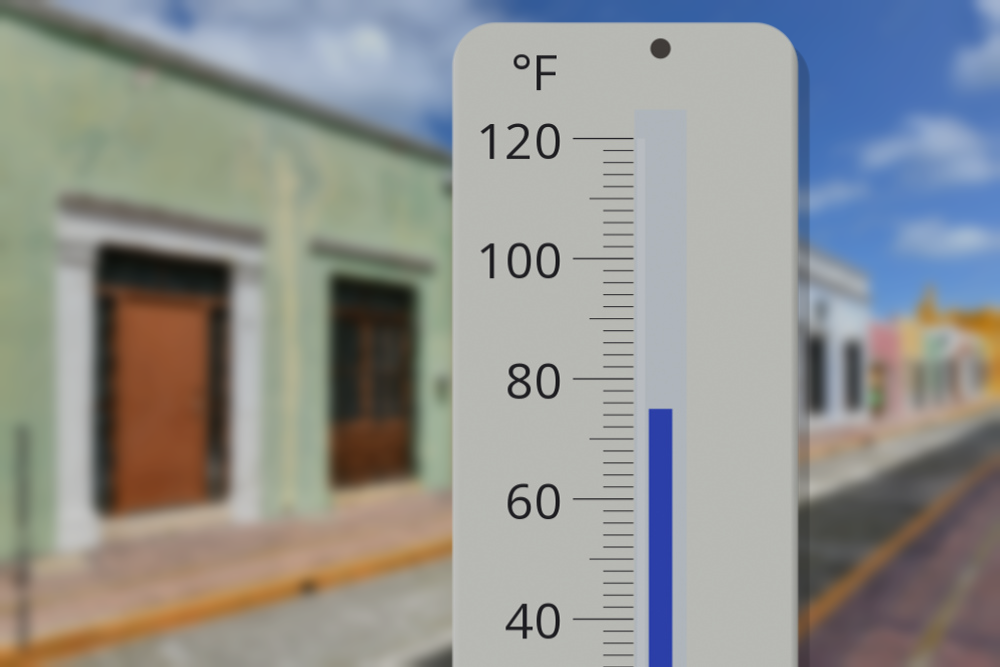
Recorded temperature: 75 (°F)
